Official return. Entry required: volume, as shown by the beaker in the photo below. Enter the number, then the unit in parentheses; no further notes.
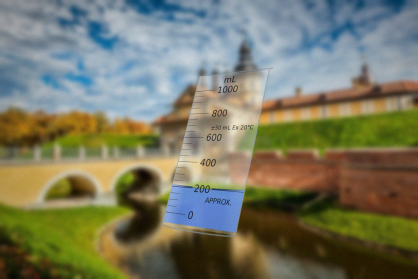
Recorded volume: 200 (mL)
